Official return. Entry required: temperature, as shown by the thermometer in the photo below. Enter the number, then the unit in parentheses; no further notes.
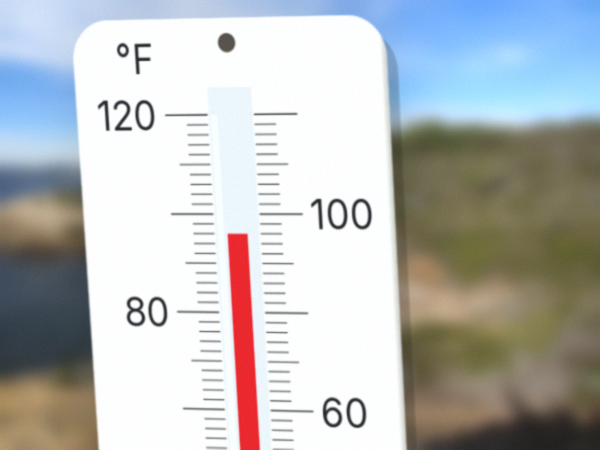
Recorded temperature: 96 (°F)
